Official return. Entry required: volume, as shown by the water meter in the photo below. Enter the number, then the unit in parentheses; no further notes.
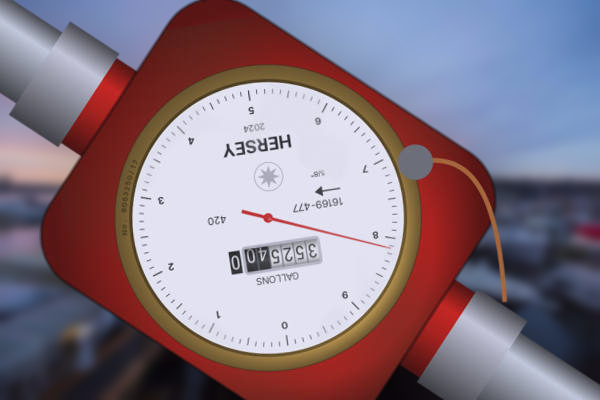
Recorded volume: 3525398.1 (gal)
